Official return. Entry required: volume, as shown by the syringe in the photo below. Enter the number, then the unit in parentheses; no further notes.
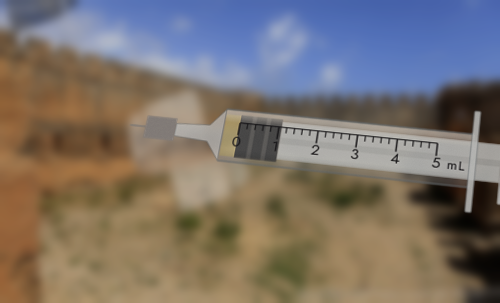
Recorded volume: 0 (mL)
